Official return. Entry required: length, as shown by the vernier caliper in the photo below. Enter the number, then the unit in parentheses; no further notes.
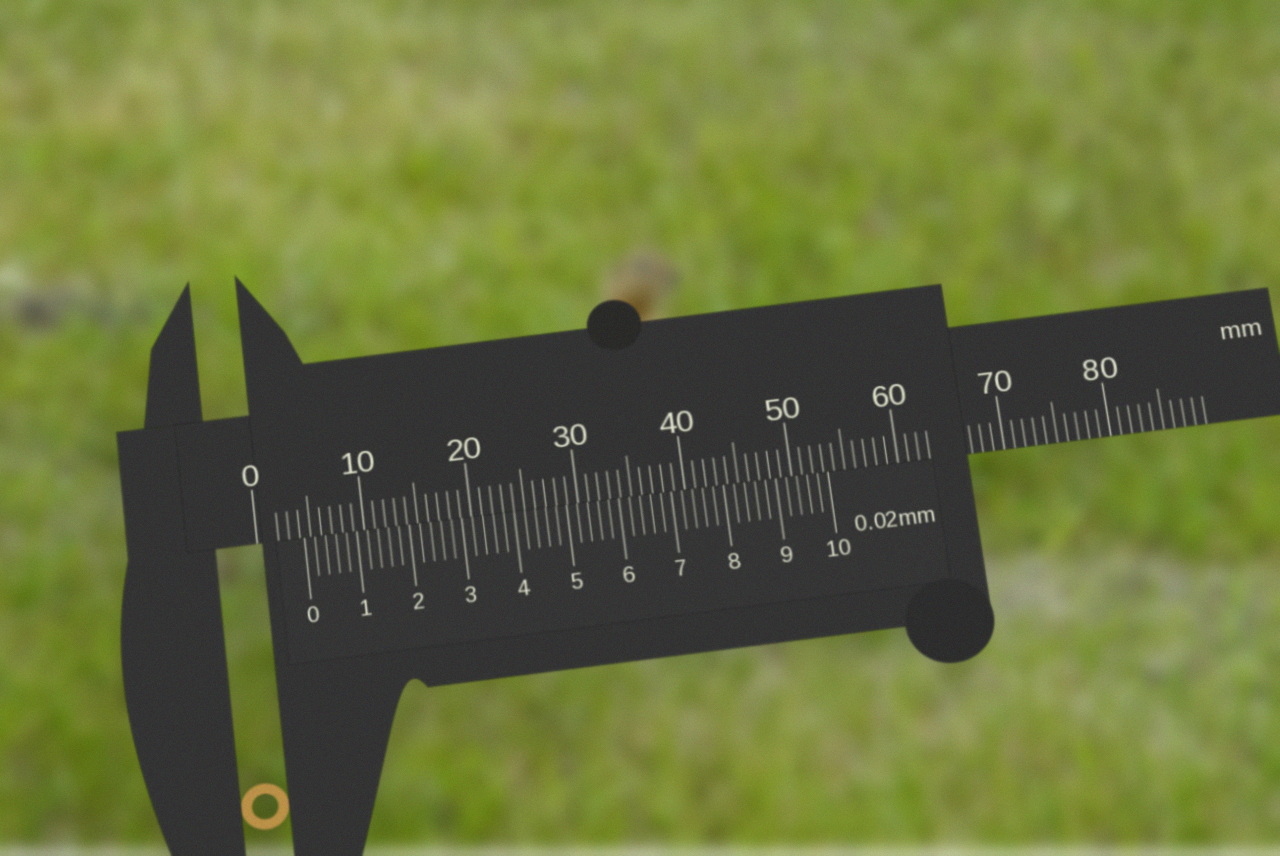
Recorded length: 4.4 (mm)
